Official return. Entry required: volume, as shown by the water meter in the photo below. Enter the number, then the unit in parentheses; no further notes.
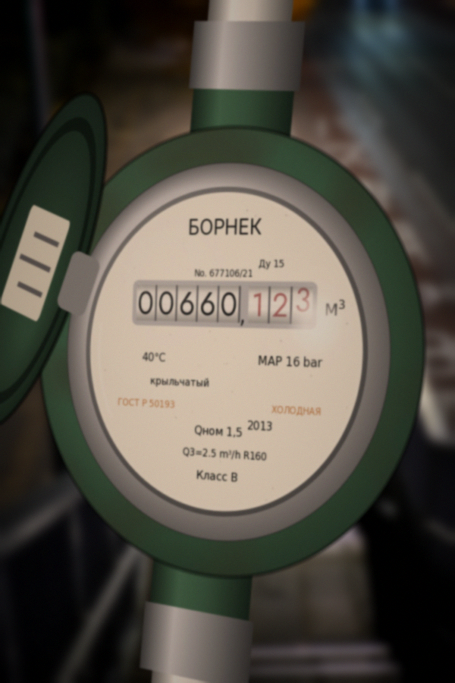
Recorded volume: 660.123 (m³)
